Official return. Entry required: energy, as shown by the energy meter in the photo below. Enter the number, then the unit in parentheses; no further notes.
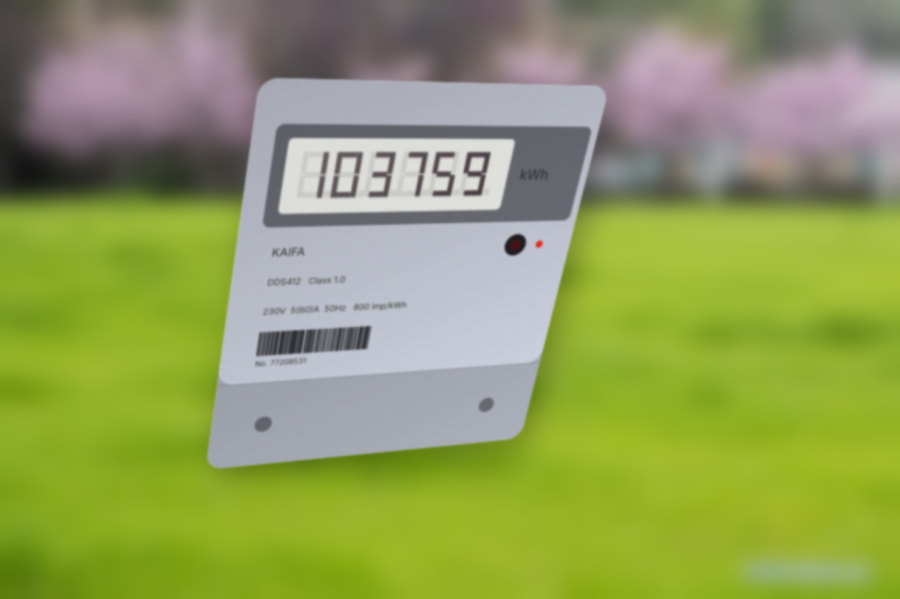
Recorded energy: 103759 (kWh)
